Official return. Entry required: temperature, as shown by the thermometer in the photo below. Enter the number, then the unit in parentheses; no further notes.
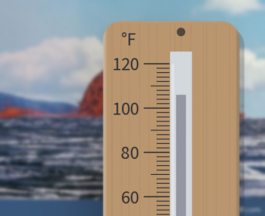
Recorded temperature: 106 (°F)
